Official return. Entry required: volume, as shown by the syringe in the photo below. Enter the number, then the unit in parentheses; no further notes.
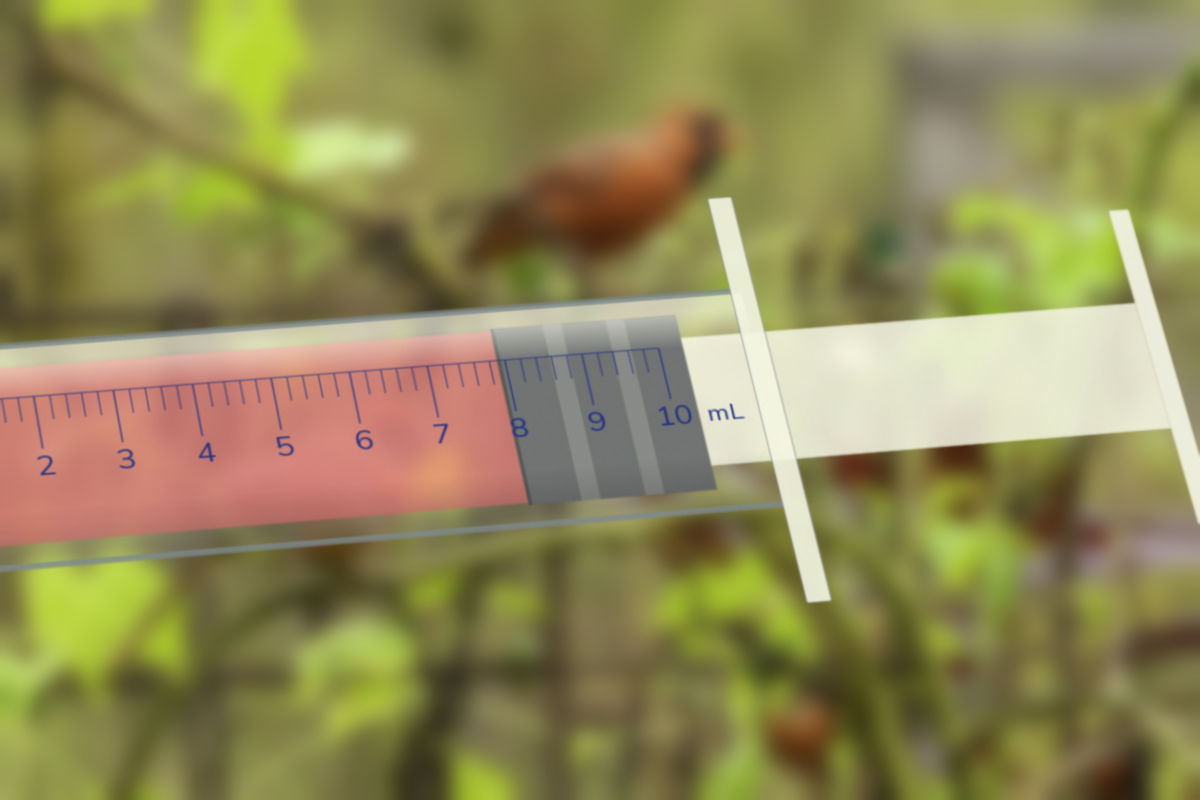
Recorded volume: 7.9 (mL)
